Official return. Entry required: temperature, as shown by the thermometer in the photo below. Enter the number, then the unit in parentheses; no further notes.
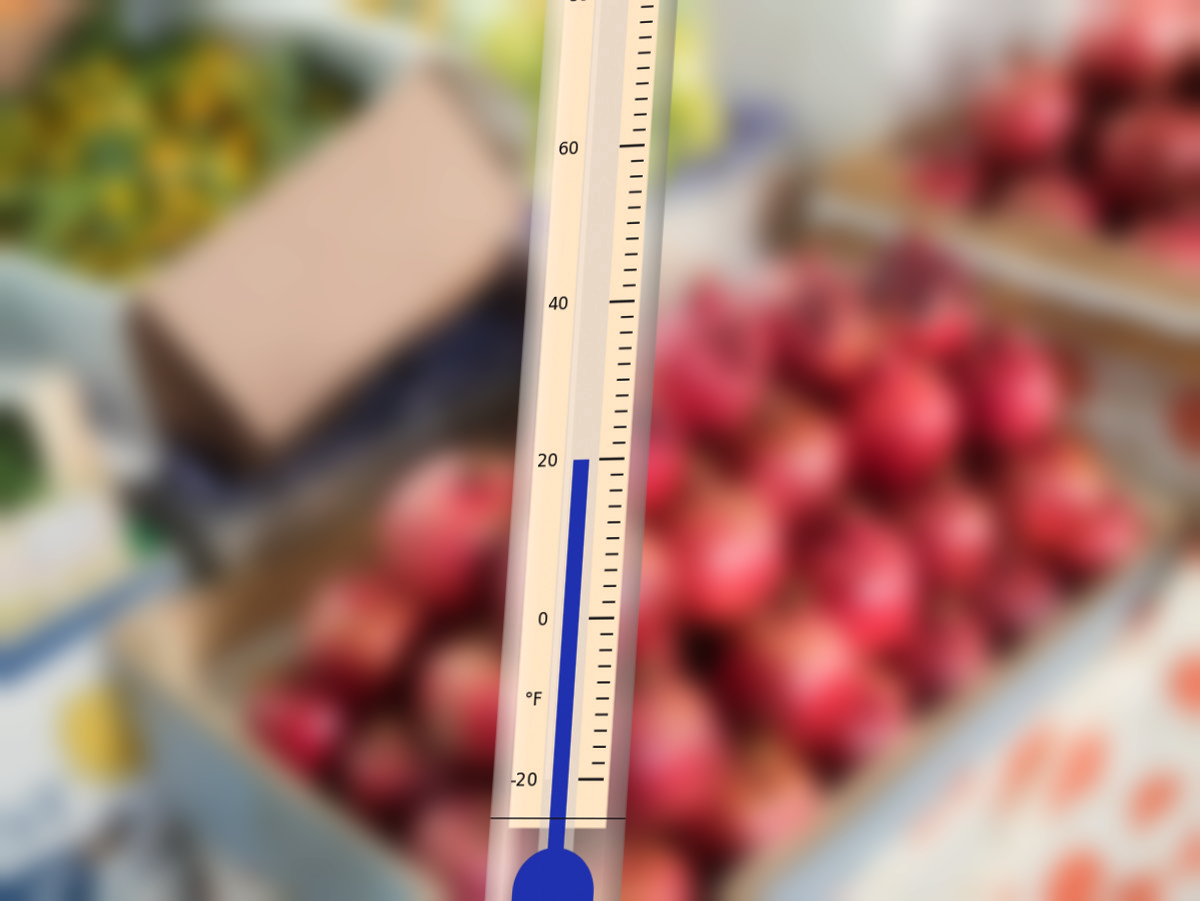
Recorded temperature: 20 (°F)
